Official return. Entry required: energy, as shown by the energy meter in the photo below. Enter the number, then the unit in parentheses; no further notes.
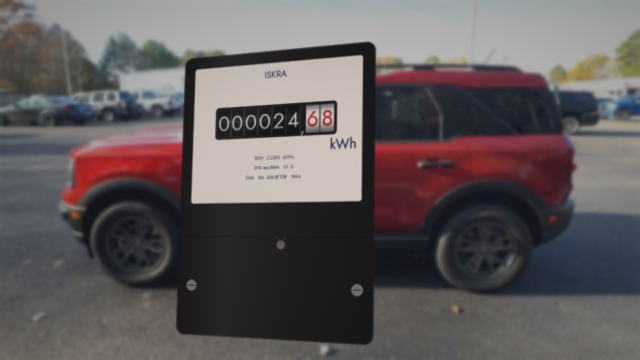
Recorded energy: 24.68 (kWh)
